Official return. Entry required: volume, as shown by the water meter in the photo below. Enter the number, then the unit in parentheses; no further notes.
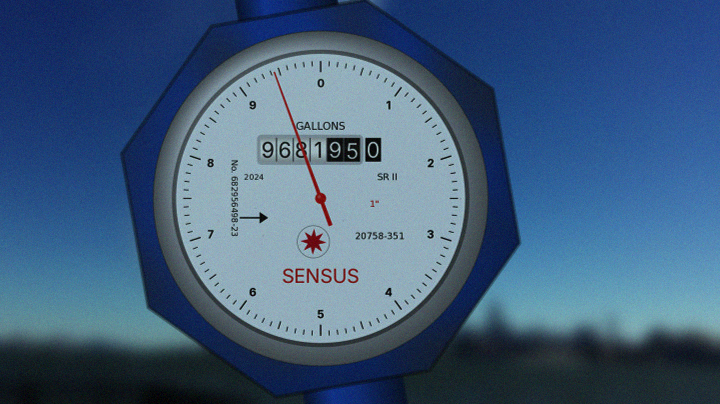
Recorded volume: 9681949.4 (gal)
